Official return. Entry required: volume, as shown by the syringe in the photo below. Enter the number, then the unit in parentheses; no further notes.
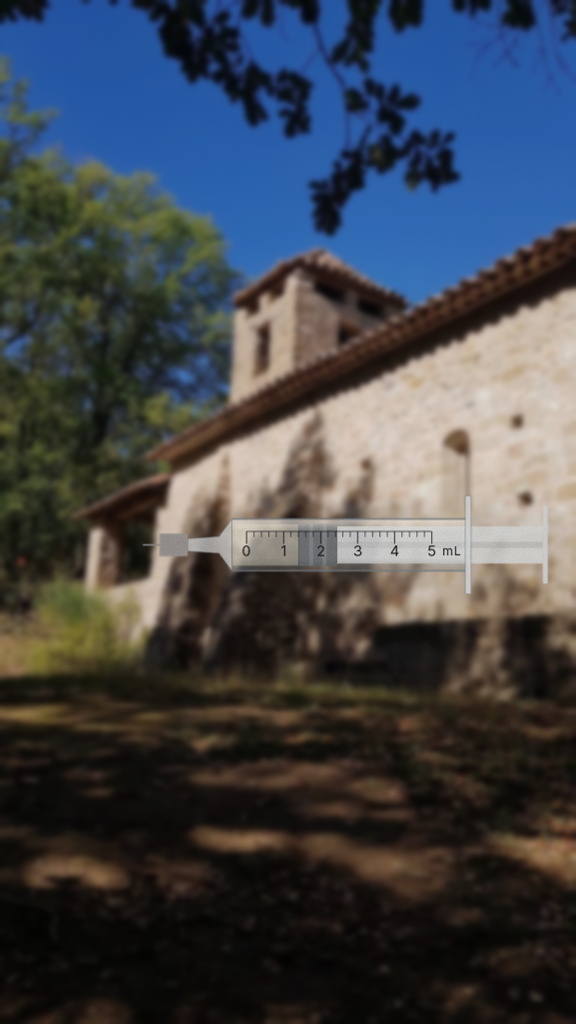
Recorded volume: 1.4 (mL)
